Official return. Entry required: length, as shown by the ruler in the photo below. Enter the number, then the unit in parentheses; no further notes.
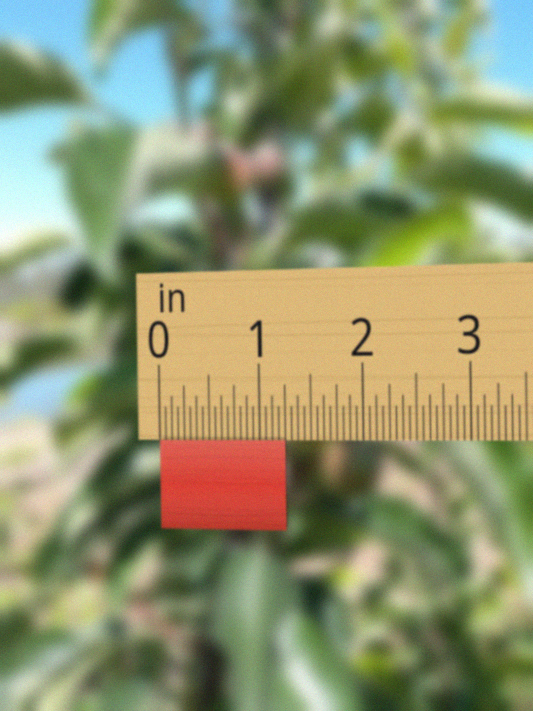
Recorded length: 1.25 (in)
